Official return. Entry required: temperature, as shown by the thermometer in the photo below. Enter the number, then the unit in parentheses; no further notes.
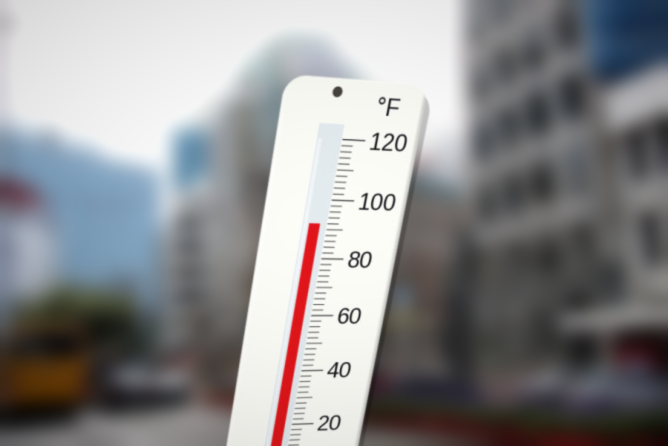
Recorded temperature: 92 (°F)
